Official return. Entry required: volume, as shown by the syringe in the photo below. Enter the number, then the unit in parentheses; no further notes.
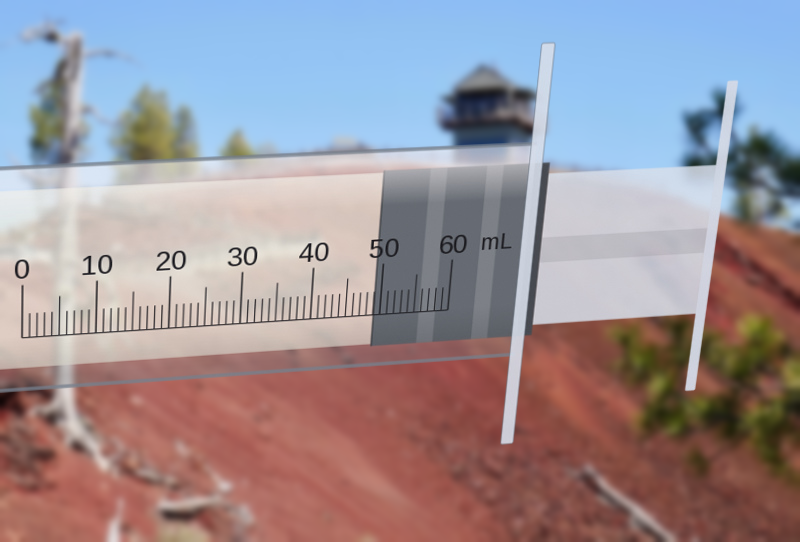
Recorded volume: 49 (mL)
